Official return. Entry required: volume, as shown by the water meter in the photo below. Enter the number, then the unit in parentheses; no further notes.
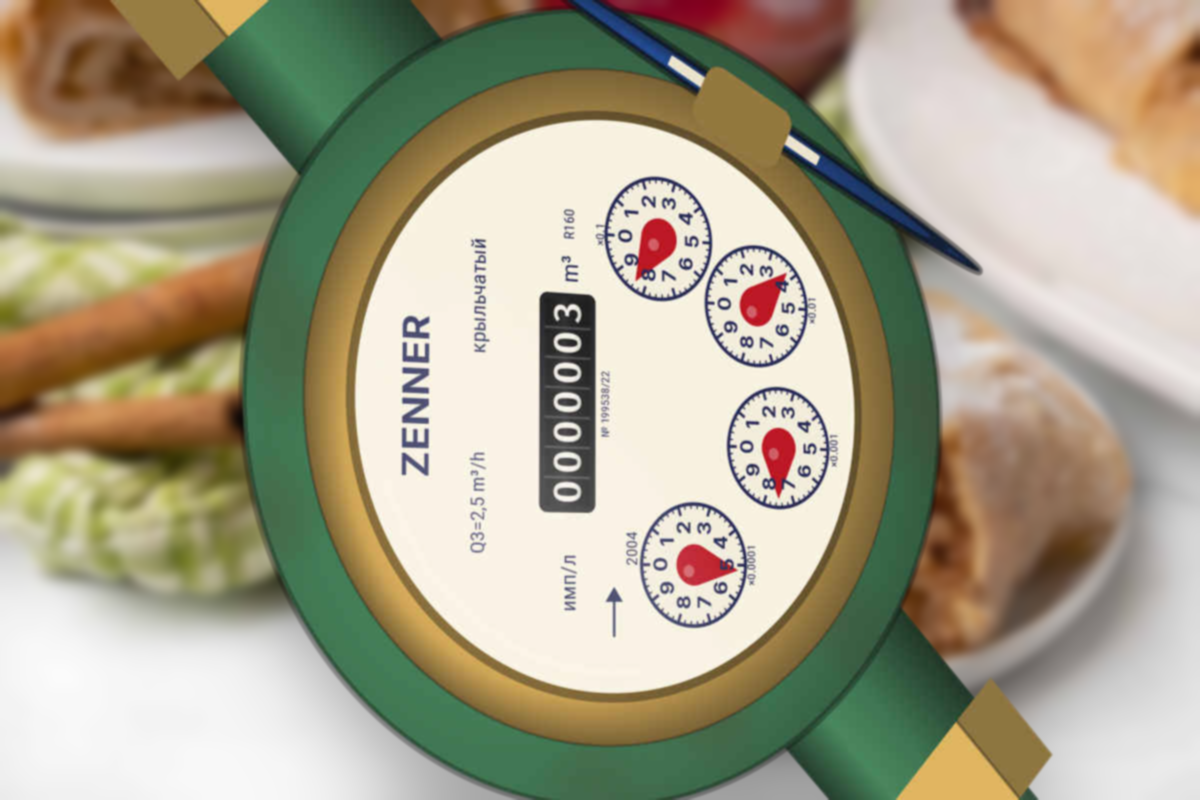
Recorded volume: 3.8375 (m³)
